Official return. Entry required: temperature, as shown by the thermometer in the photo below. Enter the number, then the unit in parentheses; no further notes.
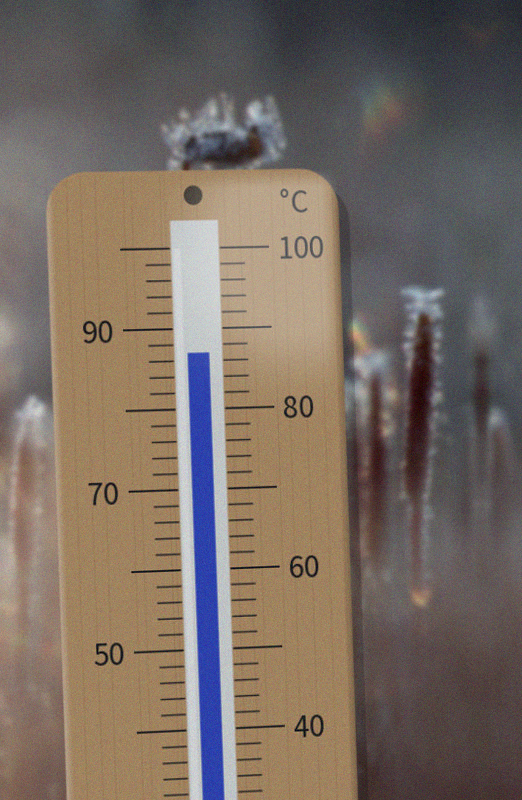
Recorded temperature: 87 (°C)
